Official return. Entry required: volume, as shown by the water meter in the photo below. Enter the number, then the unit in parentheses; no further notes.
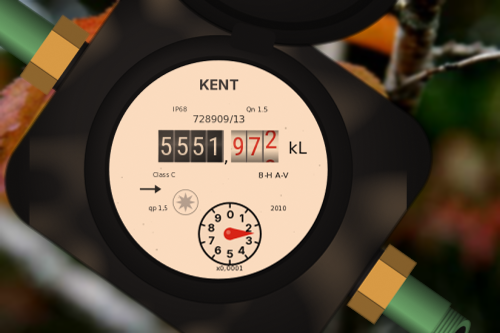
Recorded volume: 5551.9722 (kL)
